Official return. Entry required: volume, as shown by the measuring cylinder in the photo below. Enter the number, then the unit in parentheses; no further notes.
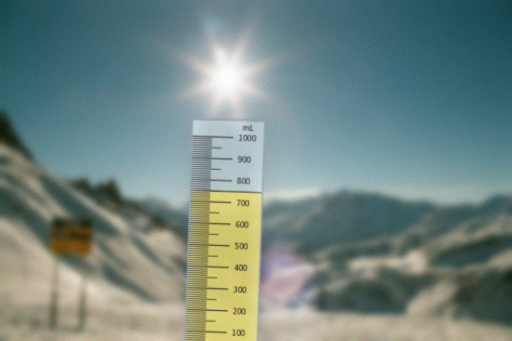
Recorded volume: 750 (mL)
